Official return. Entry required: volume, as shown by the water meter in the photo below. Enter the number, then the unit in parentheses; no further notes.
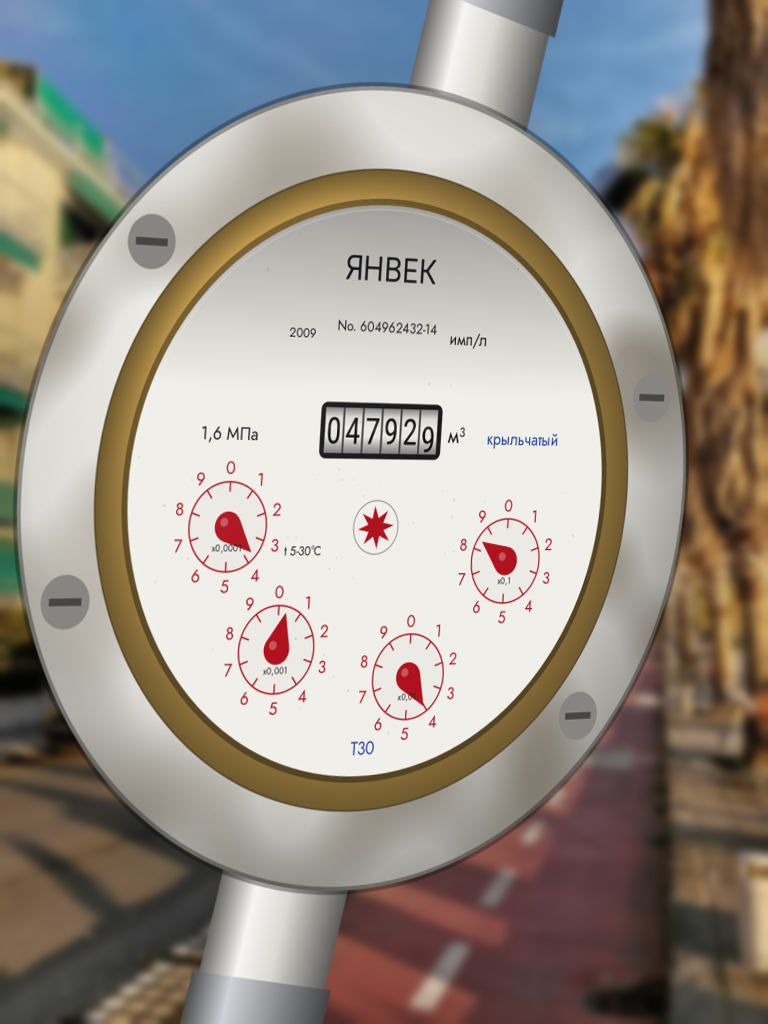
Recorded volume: 47928.8403 (m³)
